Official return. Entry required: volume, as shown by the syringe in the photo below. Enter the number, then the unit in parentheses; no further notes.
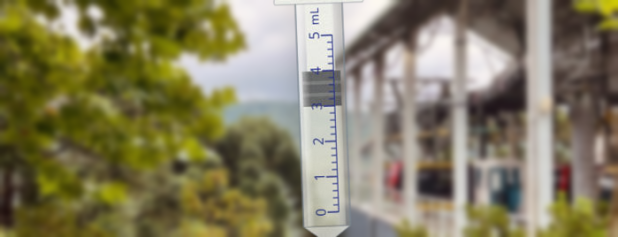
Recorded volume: 3 (mL)
